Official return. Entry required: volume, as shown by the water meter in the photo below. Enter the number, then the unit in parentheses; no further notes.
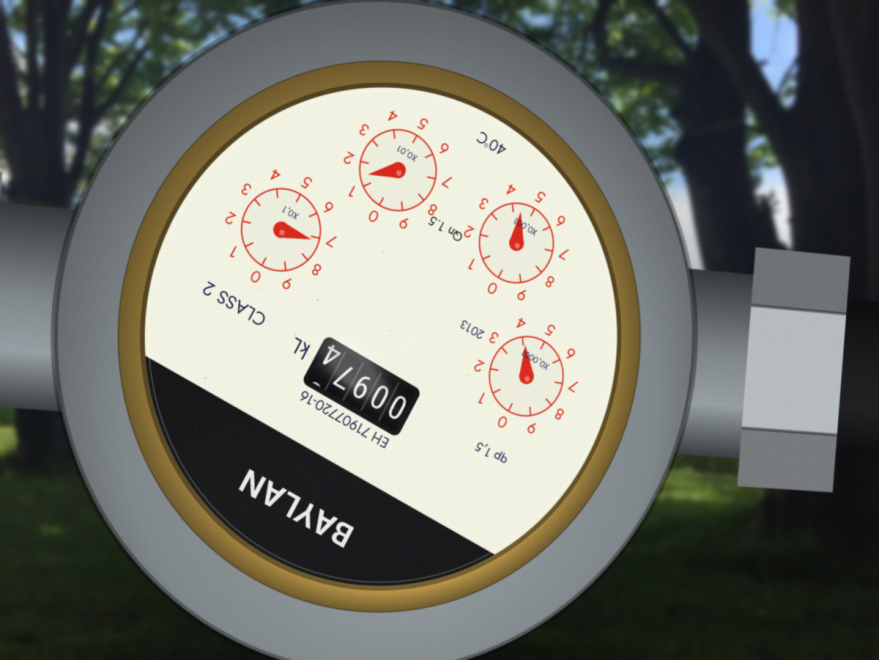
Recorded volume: 973.7144 (kL)
